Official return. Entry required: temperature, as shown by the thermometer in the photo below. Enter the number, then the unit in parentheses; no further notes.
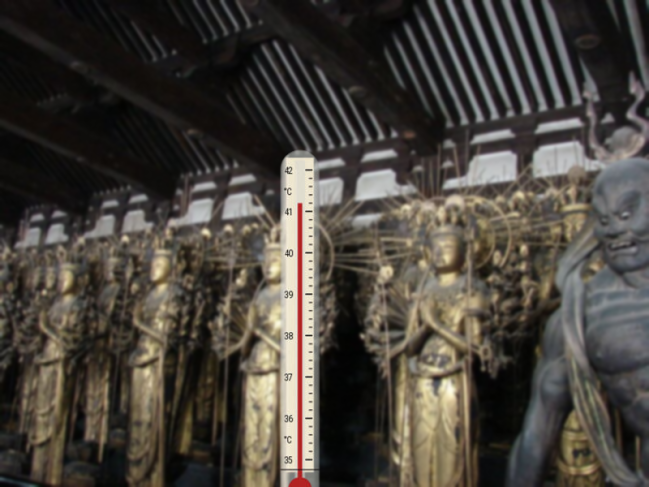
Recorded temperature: 41.2 (°C)
